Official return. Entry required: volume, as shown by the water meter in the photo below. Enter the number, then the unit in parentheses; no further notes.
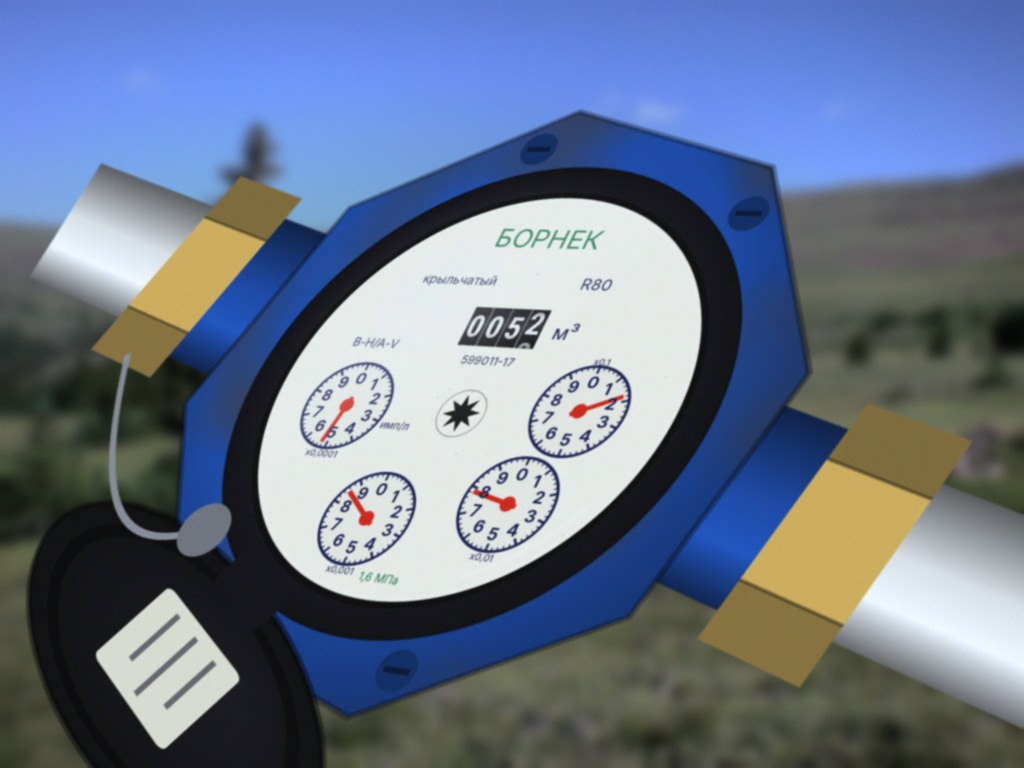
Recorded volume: 52.1785 (m³)
